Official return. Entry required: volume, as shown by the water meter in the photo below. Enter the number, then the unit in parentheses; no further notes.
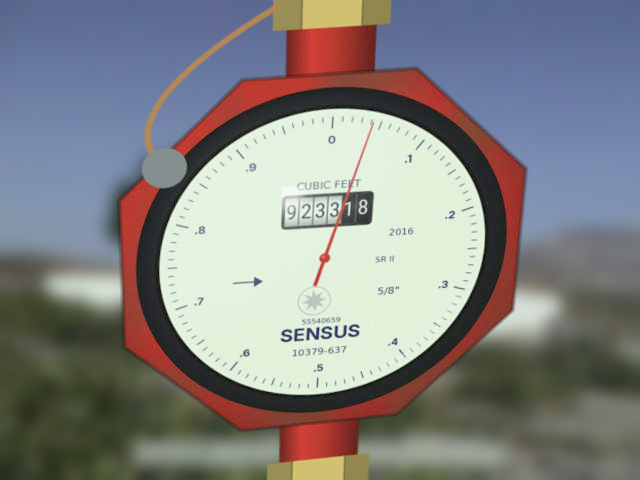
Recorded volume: 923318.04 (ft³)
